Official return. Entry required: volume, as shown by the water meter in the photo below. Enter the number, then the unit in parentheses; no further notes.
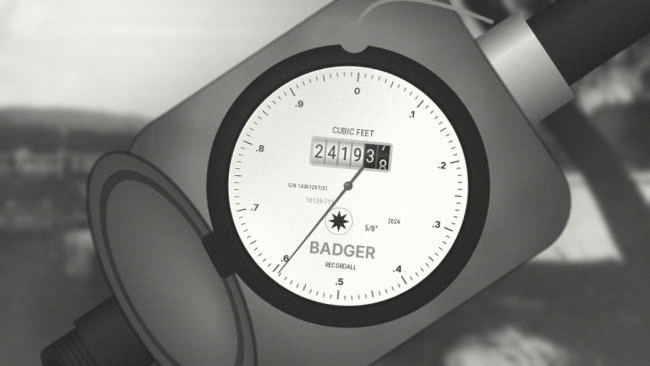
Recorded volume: 241937.59 (ft³)
